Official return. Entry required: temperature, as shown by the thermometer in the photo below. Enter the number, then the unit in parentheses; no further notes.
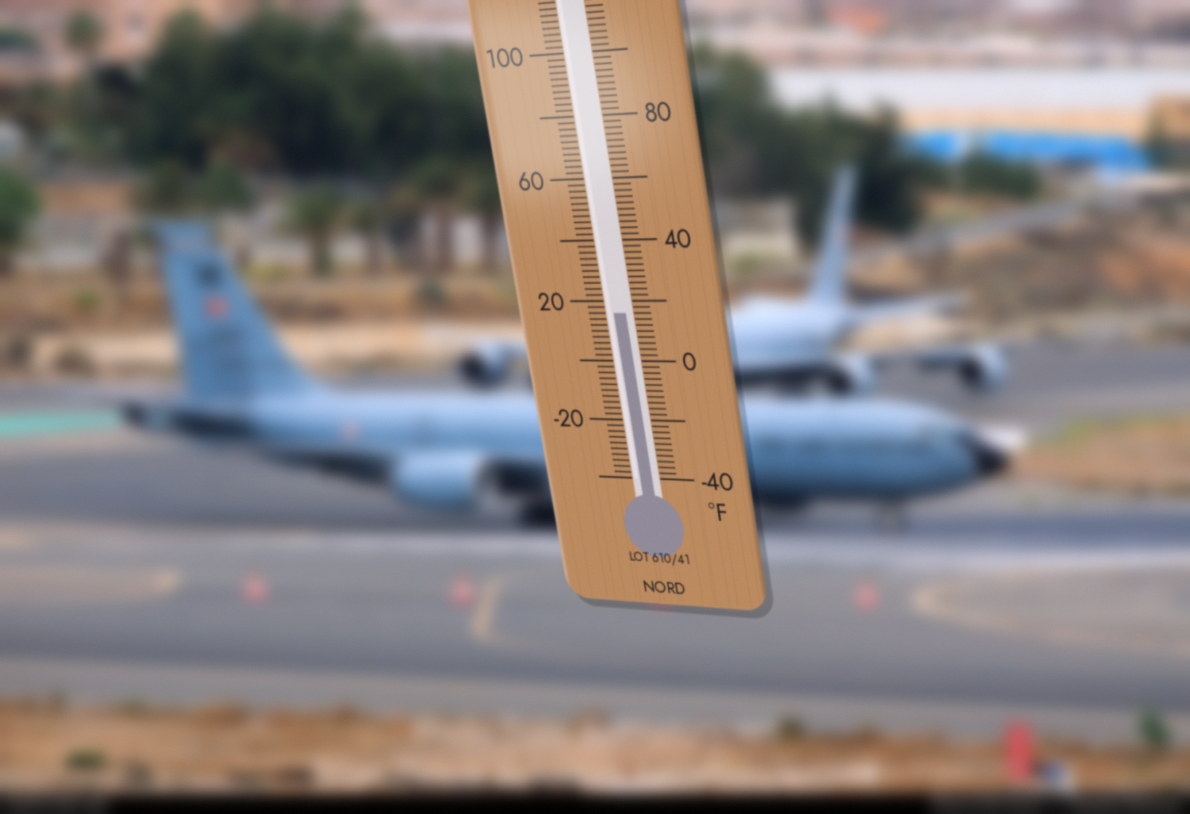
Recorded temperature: 16 (°F)
